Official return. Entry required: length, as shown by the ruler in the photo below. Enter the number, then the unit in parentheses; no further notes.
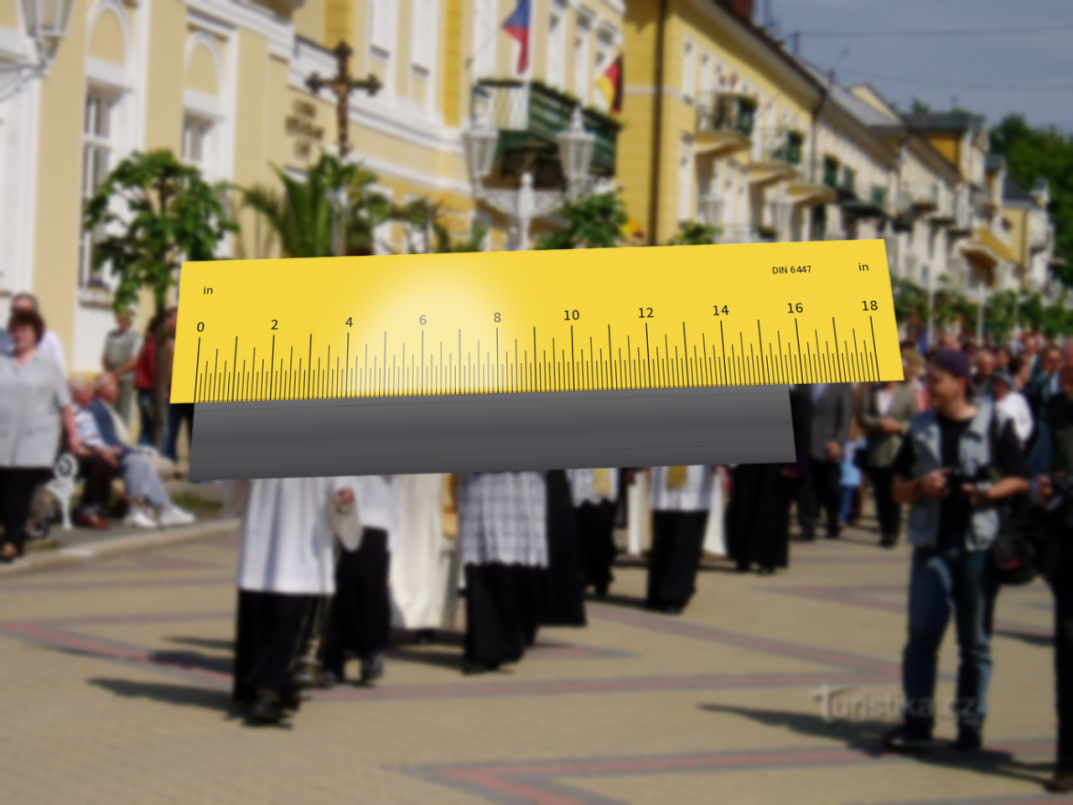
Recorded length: 15.625 (in)
